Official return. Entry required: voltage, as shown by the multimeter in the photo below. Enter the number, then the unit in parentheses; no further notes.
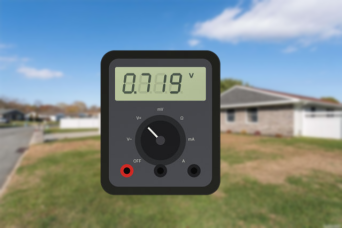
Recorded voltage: 0.719 (V)
